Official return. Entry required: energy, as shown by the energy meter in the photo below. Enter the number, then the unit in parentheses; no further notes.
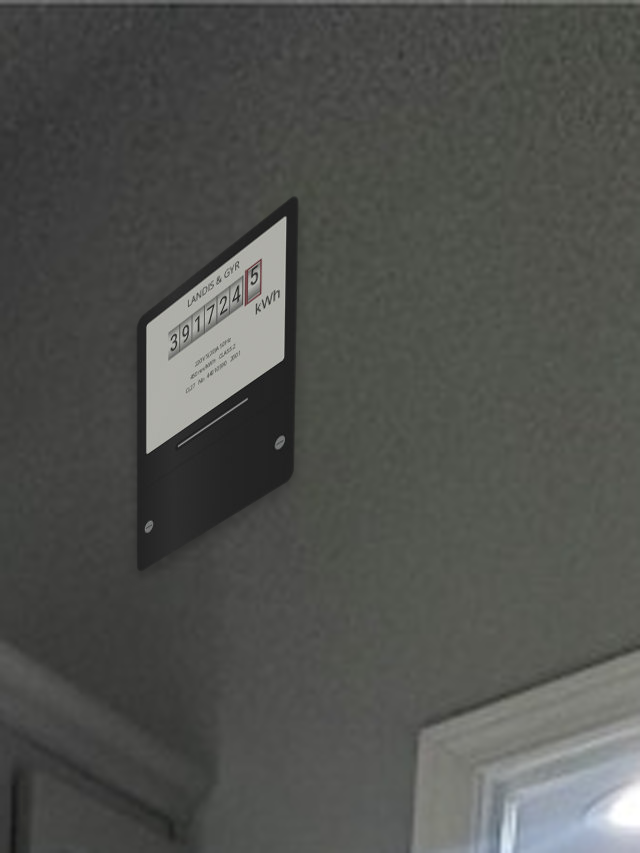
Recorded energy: 391724.5 (kWh)
